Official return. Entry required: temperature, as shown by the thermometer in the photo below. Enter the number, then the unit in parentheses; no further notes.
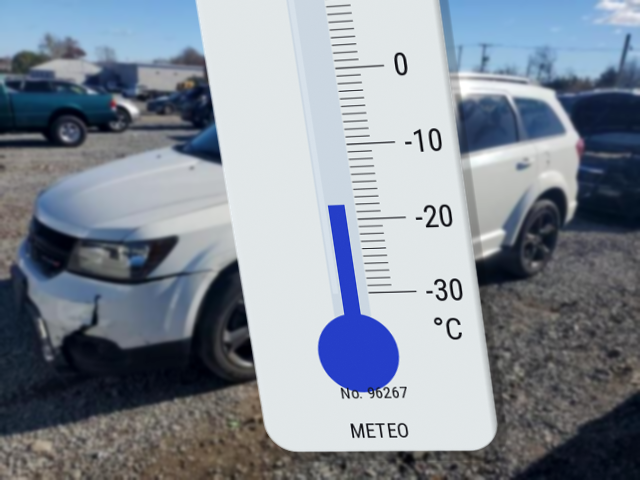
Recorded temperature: -18 (°C)
